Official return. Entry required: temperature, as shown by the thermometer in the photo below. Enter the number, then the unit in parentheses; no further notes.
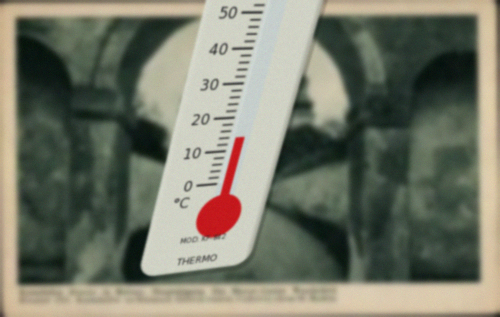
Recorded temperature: 14 (°C)
